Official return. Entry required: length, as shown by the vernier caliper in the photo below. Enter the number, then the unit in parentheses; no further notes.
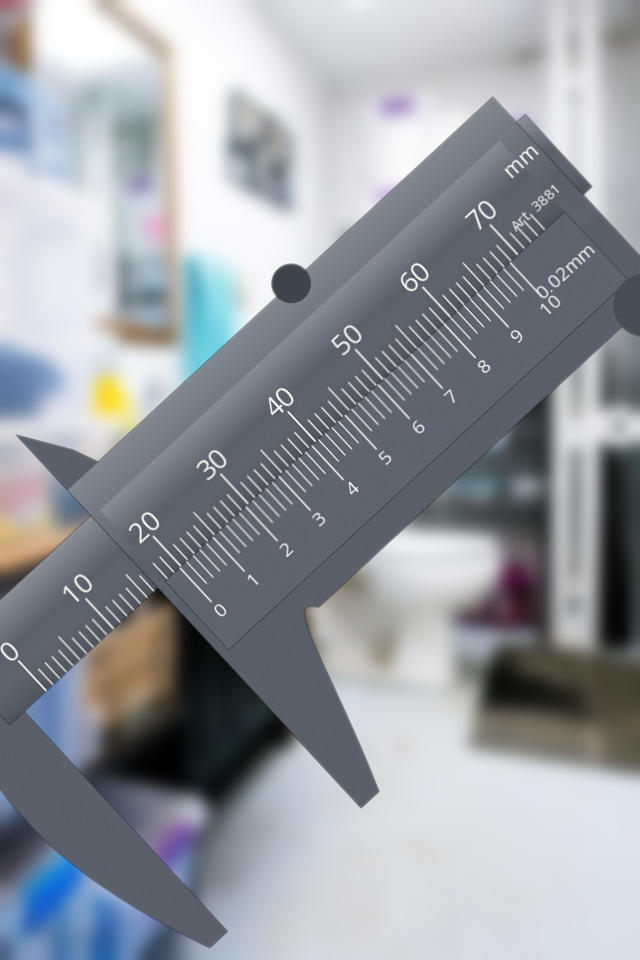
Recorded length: 19.8 (mm)
